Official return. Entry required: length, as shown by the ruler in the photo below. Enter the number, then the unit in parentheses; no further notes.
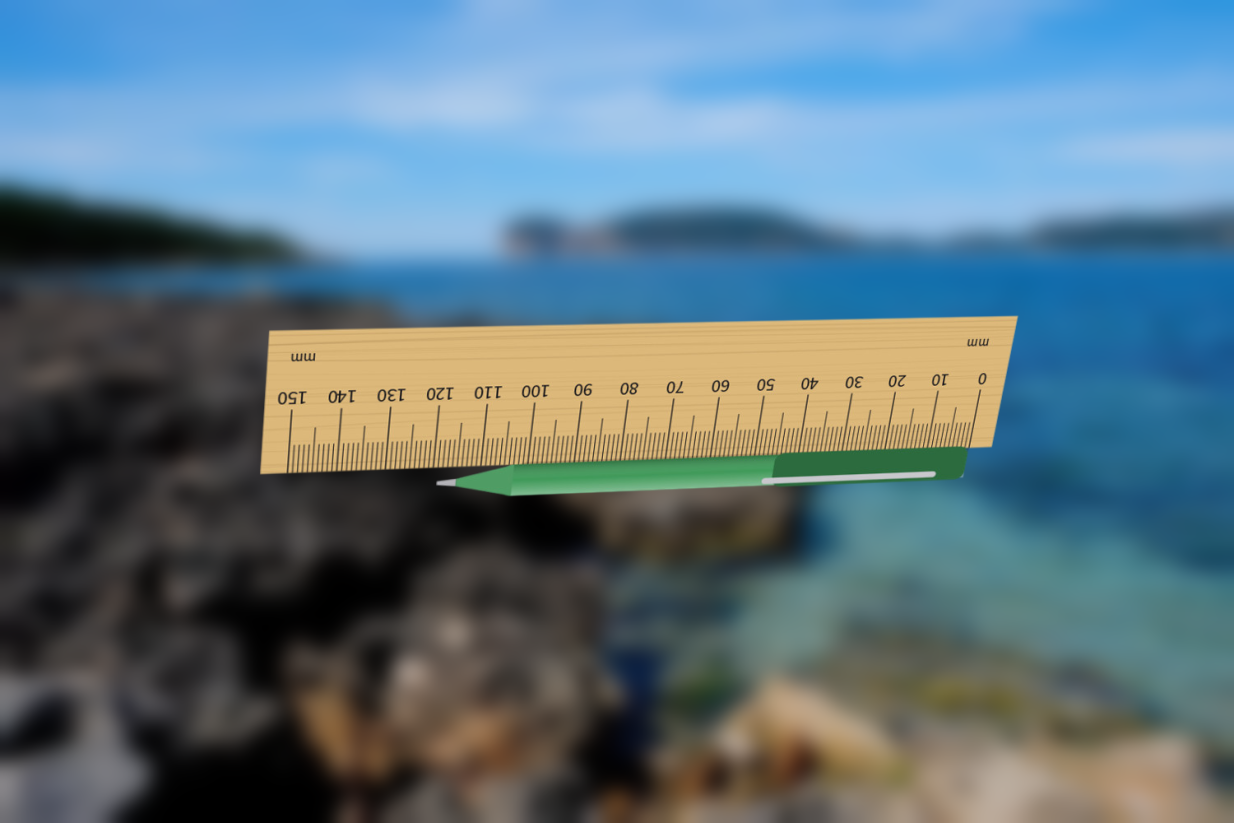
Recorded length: 119 (mm)
